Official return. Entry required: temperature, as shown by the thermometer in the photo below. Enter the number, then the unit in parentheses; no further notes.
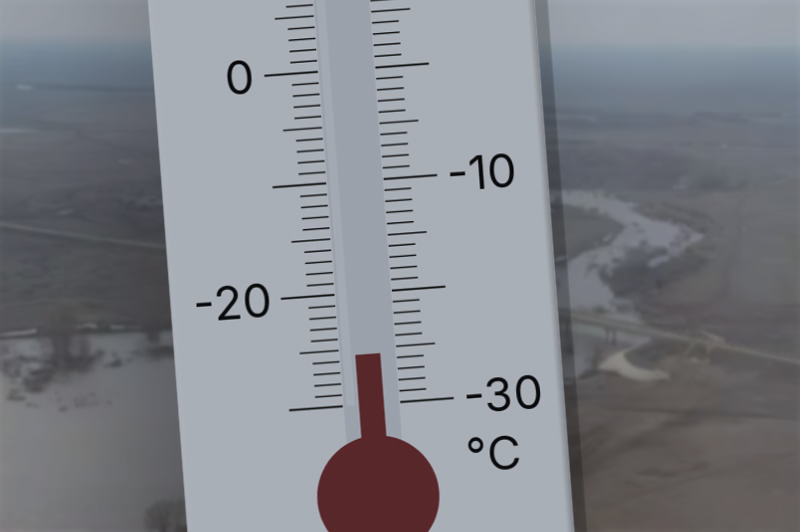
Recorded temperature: -25.5 (°C)
